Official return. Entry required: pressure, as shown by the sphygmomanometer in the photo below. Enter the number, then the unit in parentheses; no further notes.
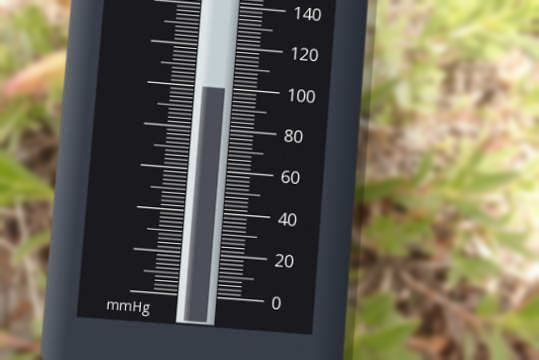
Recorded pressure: 100 (mmHg)
